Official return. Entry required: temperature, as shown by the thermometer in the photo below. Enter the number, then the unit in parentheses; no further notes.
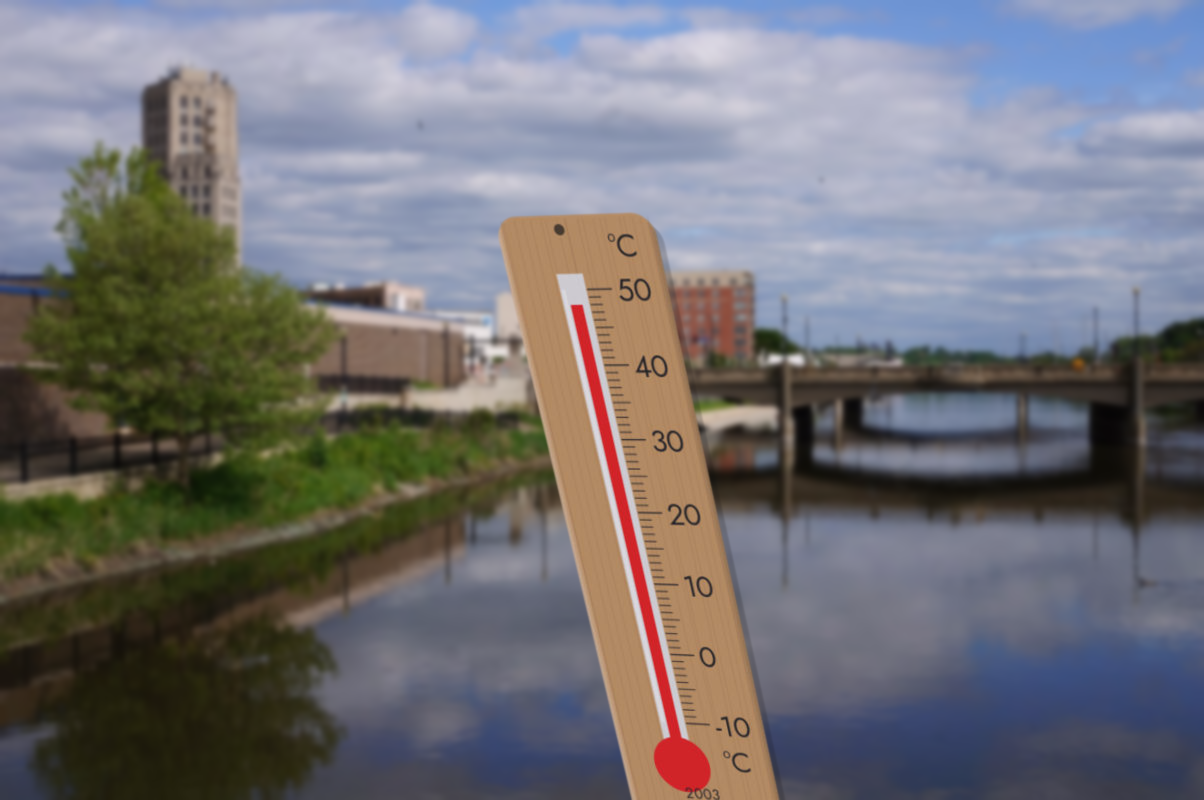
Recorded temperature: 48 (°C)
